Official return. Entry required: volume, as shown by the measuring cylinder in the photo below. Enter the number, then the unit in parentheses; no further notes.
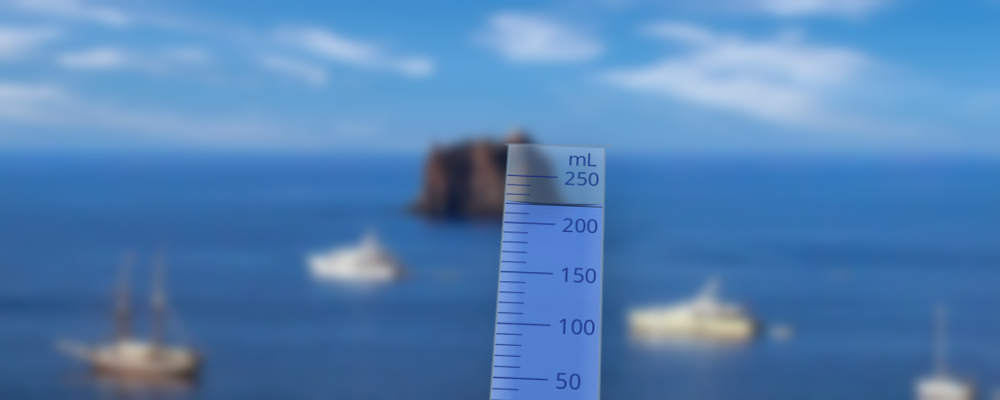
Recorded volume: 220 (mL)
